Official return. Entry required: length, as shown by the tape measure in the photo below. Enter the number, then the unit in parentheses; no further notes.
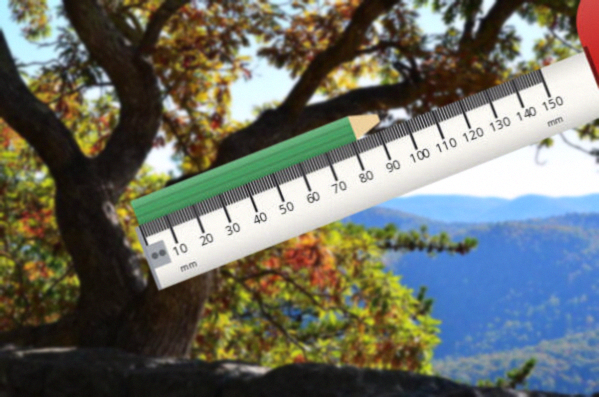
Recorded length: 95 (mm)
